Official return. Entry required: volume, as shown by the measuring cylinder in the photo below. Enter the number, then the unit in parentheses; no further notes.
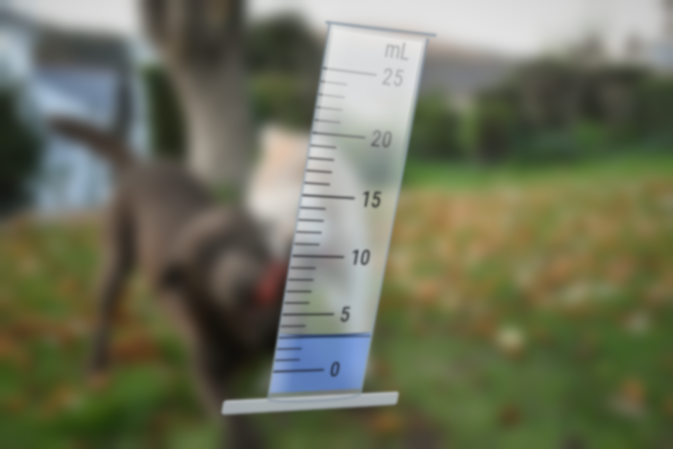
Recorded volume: 3 (mL)
